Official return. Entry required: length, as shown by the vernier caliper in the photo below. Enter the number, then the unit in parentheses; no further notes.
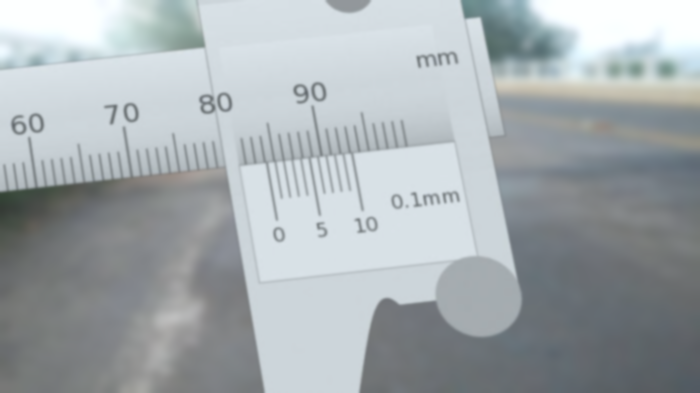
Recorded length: 84.2 (mm)
